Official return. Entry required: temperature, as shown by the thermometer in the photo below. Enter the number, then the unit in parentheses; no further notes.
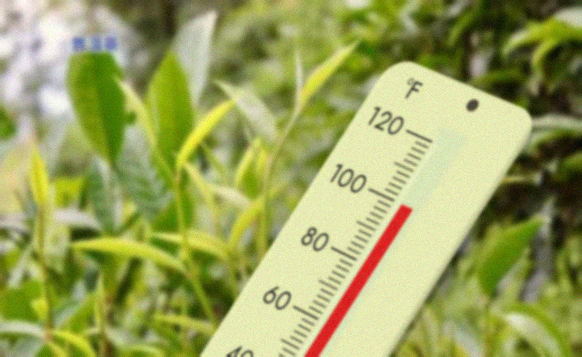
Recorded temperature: 100 (°F)
